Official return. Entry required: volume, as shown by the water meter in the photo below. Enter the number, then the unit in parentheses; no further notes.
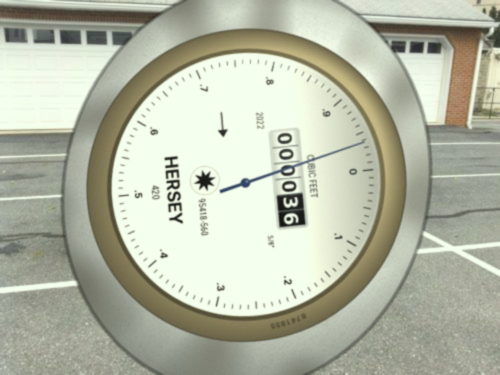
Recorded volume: 35.96 (ft³)
